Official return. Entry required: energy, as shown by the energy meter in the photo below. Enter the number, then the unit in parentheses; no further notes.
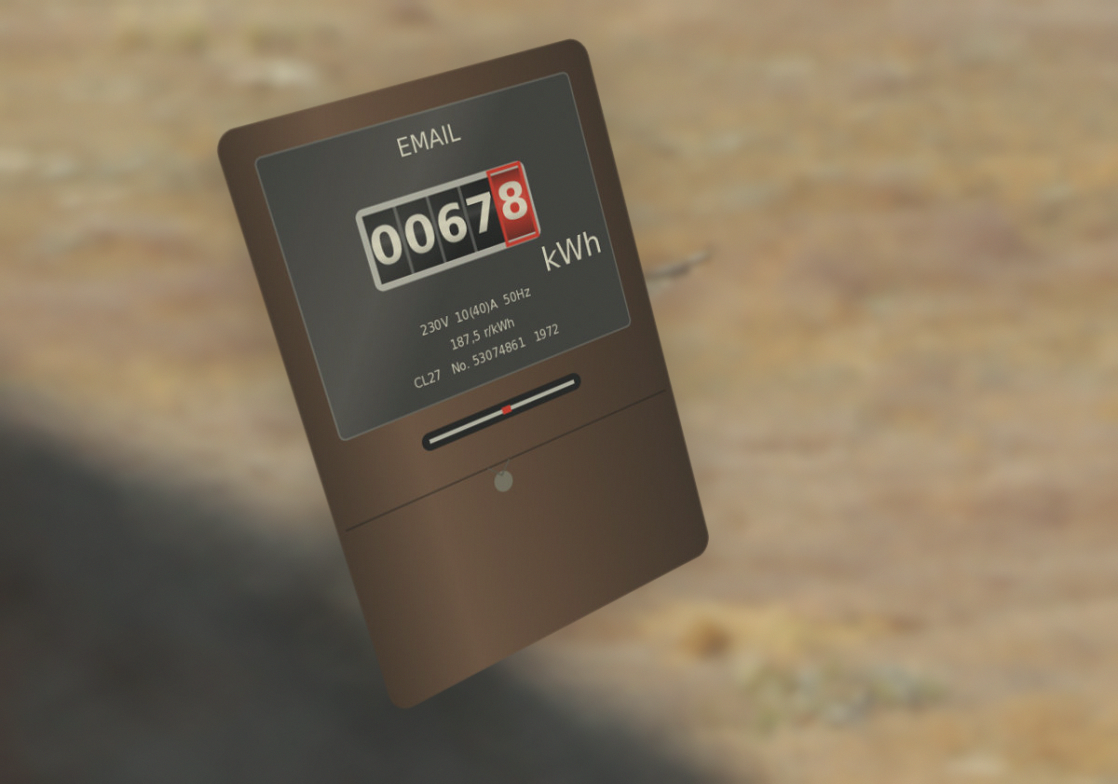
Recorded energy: 67.8 (kWh)
